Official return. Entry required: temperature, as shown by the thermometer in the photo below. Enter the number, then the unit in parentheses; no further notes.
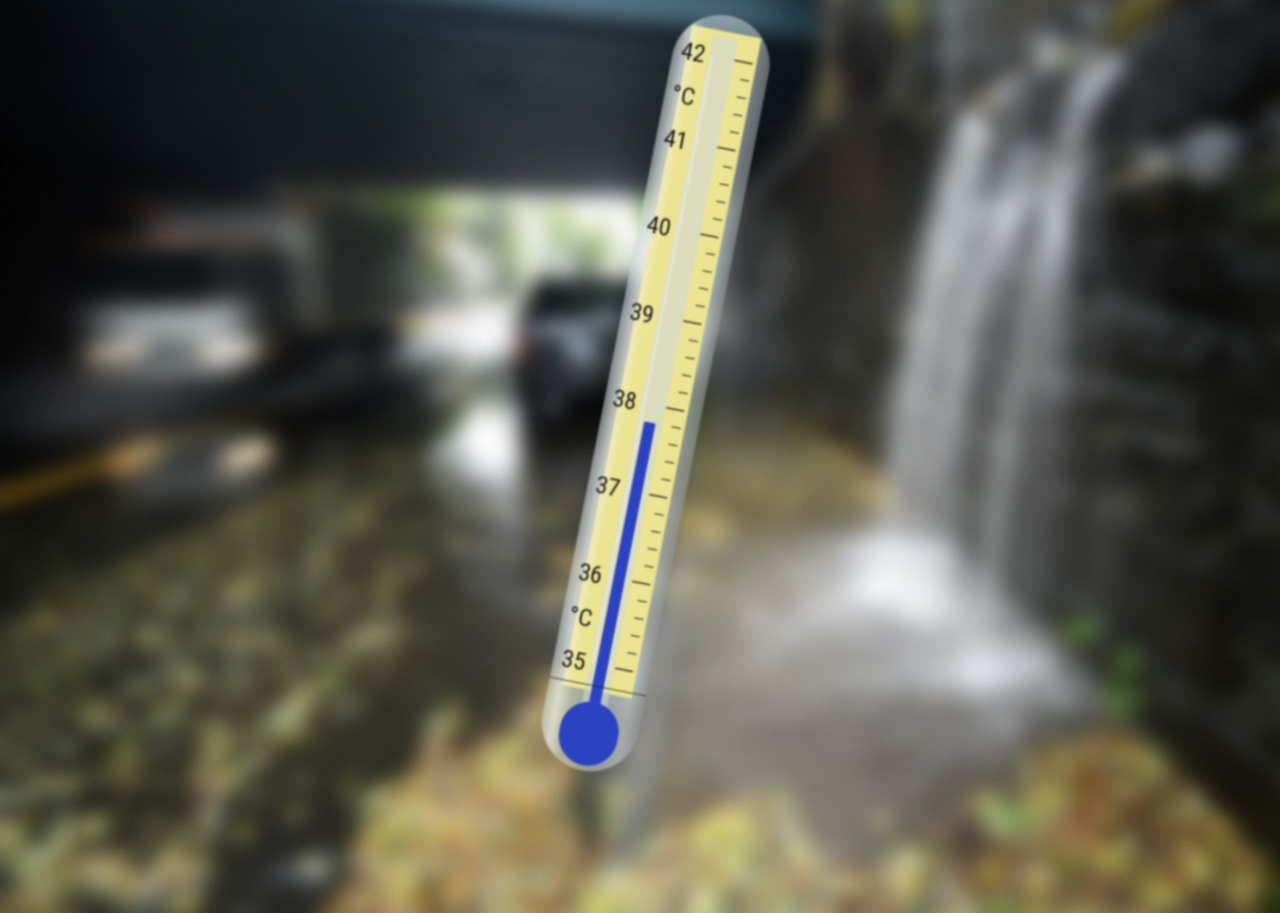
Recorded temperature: 37.8 (°C)
